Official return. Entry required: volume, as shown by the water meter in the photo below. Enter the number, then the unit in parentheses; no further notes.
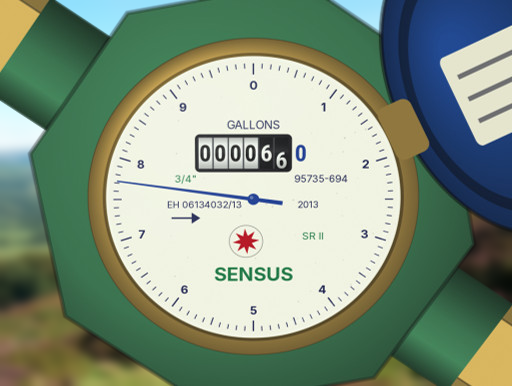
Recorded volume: 657.7 (gal)
